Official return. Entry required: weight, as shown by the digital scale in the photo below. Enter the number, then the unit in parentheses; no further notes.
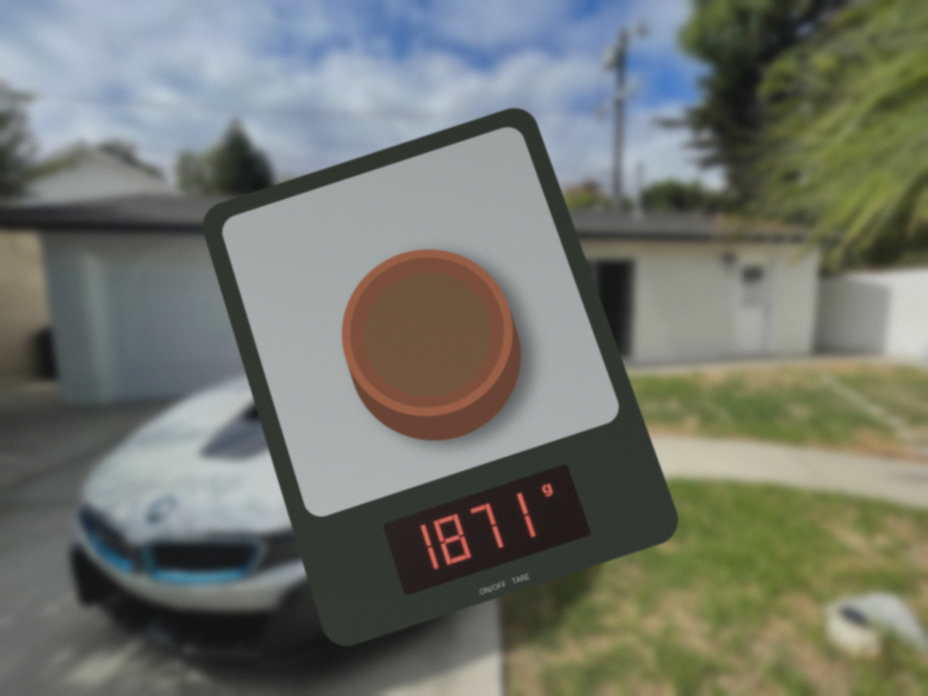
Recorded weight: 1871 (g)
